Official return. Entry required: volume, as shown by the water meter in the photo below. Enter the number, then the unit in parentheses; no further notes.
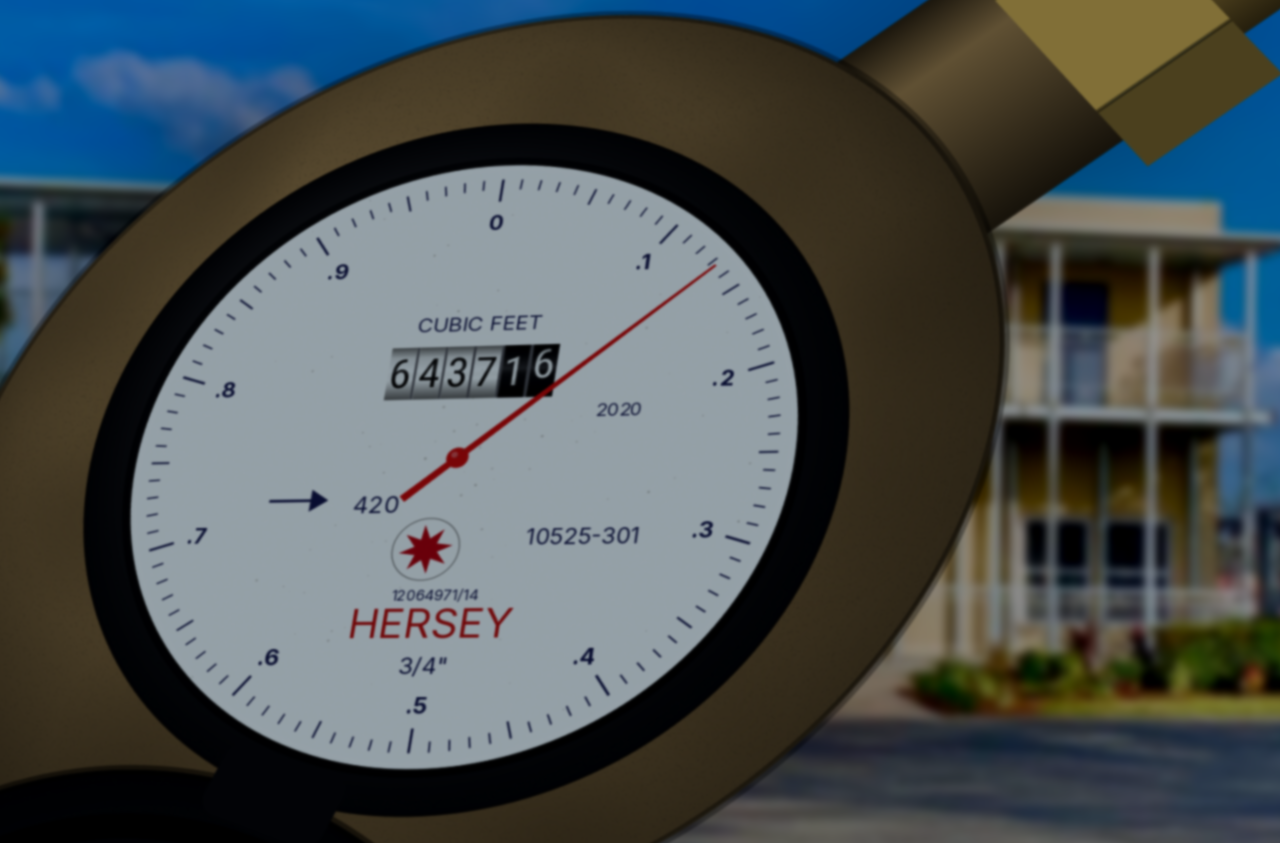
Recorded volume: 643716.13 (ft³)
